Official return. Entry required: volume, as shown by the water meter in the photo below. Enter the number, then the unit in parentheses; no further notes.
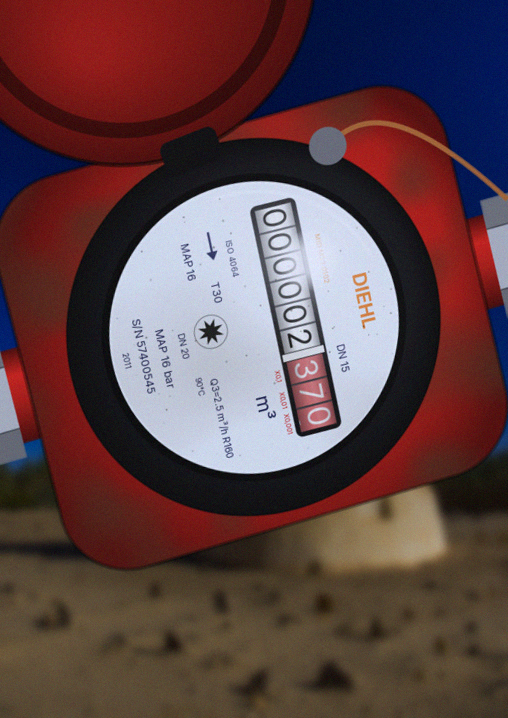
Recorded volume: 2.370 (m³)
